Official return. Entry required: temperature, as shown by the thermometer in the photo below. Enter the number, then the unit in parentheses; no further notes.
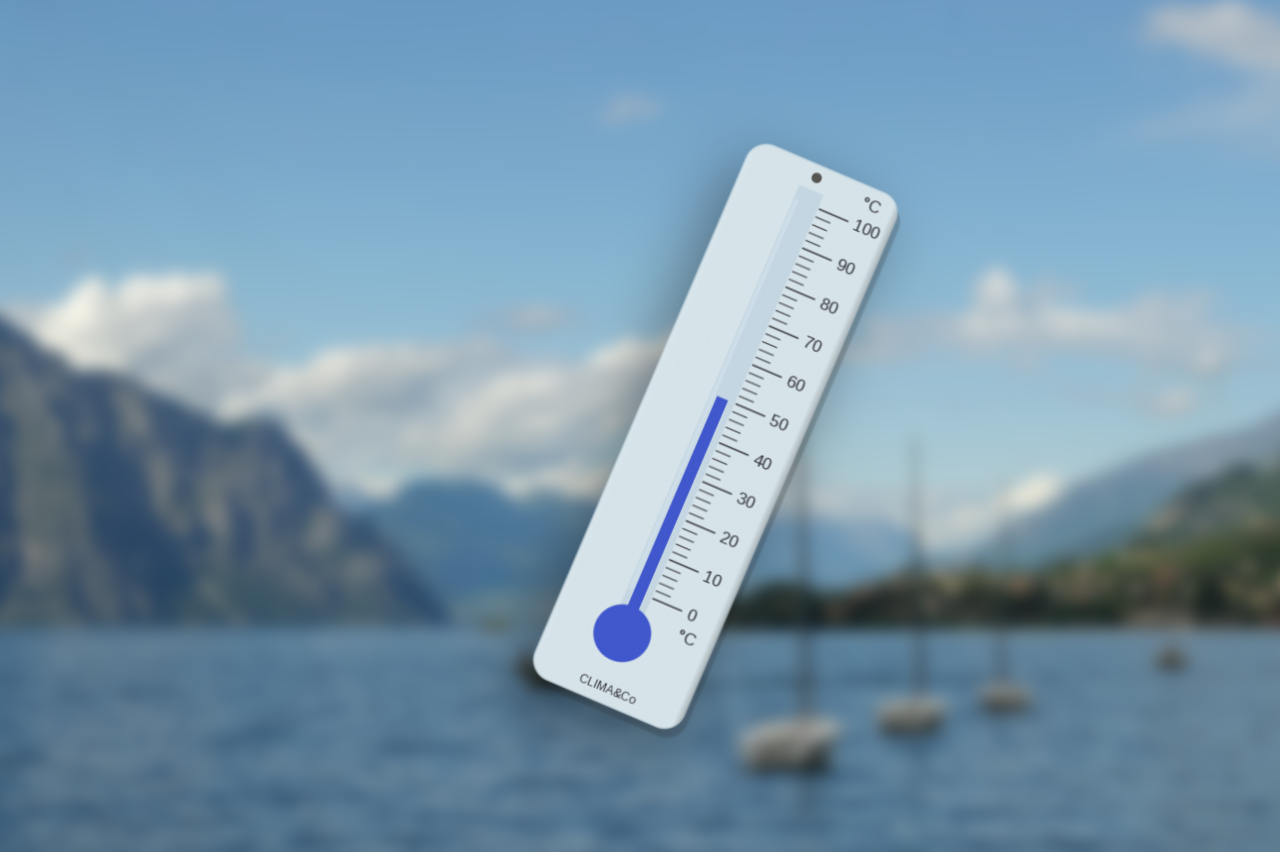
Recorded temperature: 50 (°C)
